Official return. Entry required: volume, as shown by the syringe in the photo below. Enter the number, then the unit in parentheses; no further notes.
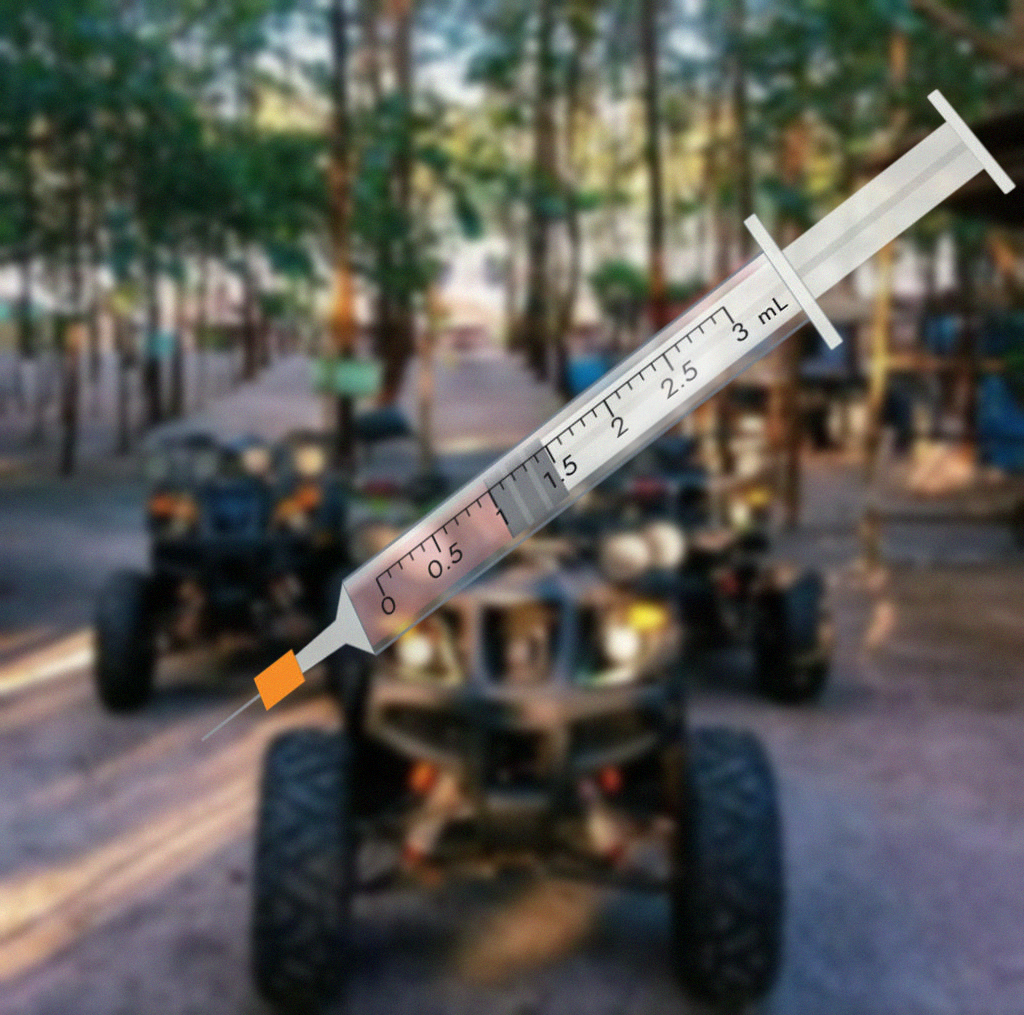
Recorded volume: 1 (mL)
